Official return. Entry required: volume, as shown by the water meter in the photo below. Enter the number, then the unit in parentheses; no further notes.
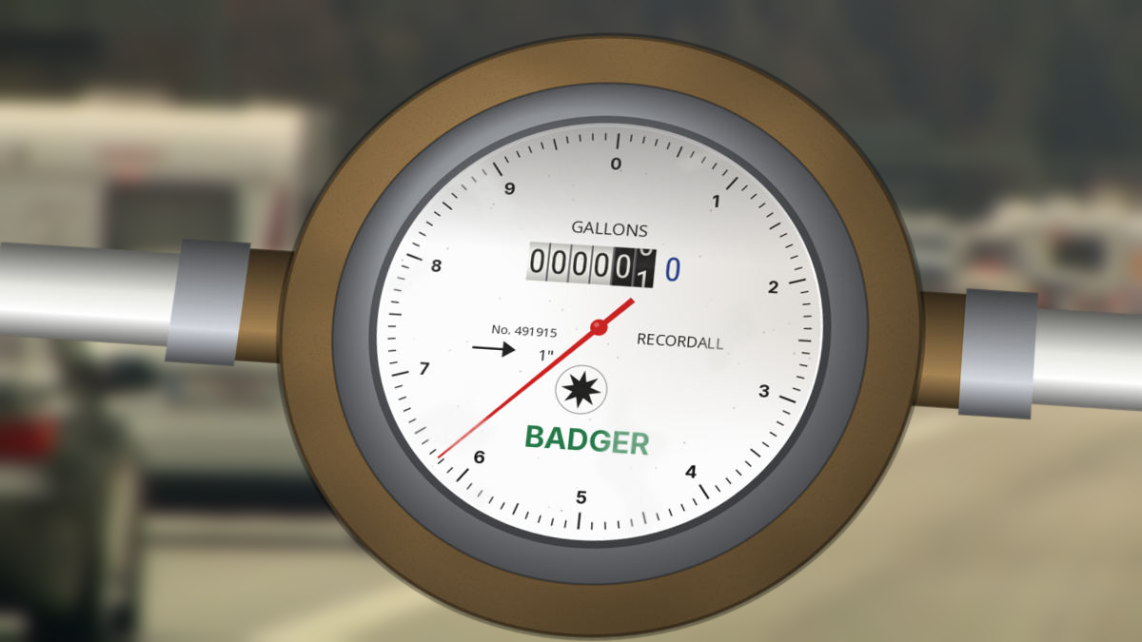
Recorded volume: 6.2 (gal)
